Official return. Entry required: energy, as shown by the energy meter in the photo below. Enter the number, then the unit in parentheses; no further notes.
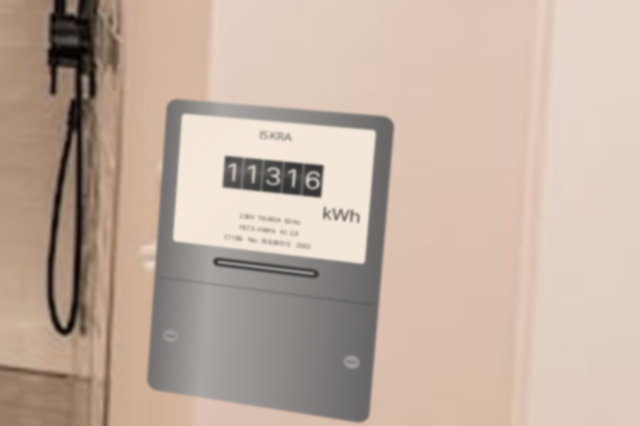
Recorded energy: 11316 (kWh)
